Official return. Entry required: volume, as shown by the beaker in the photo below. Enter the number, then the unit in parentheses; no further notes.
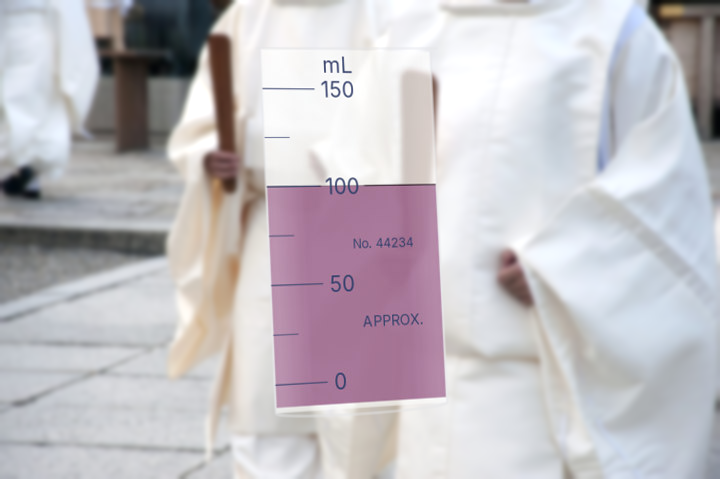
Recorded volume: 100 (mL)
